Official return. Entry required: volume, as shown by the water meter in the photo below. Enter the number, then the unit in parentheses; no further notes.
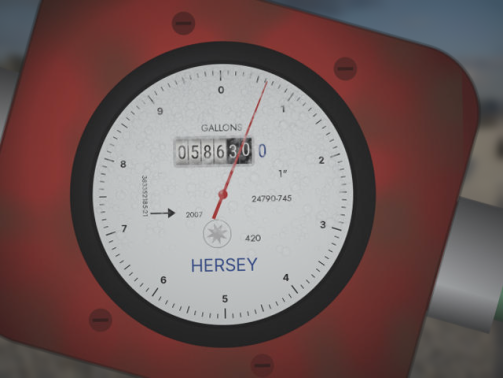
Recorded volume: 586300.6 (gal)
